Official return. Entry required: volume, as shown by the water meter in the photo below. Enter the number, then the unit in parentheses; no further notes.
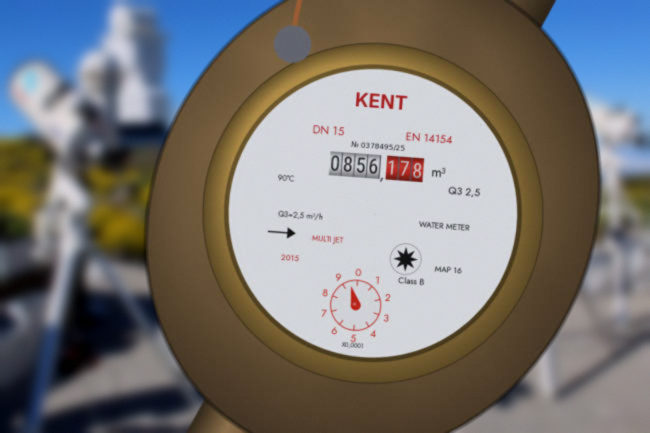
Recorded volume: 856.1779 (m³)
